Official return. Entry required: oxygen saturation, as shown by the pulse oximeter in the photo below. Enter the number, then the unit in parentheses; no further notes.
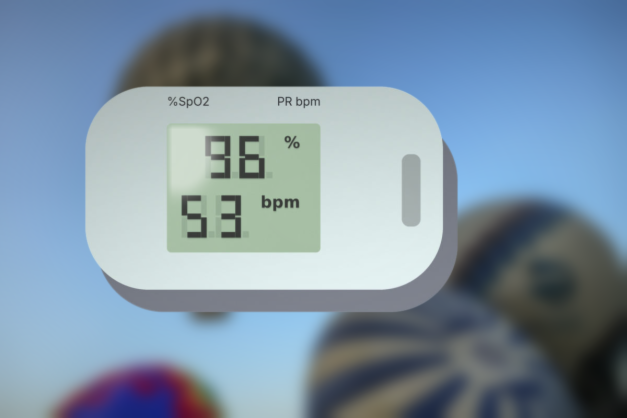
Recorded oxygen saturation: 96 (%)
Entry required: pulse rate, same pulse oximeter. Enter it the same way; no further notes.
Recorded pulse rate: 53 (bpm)
